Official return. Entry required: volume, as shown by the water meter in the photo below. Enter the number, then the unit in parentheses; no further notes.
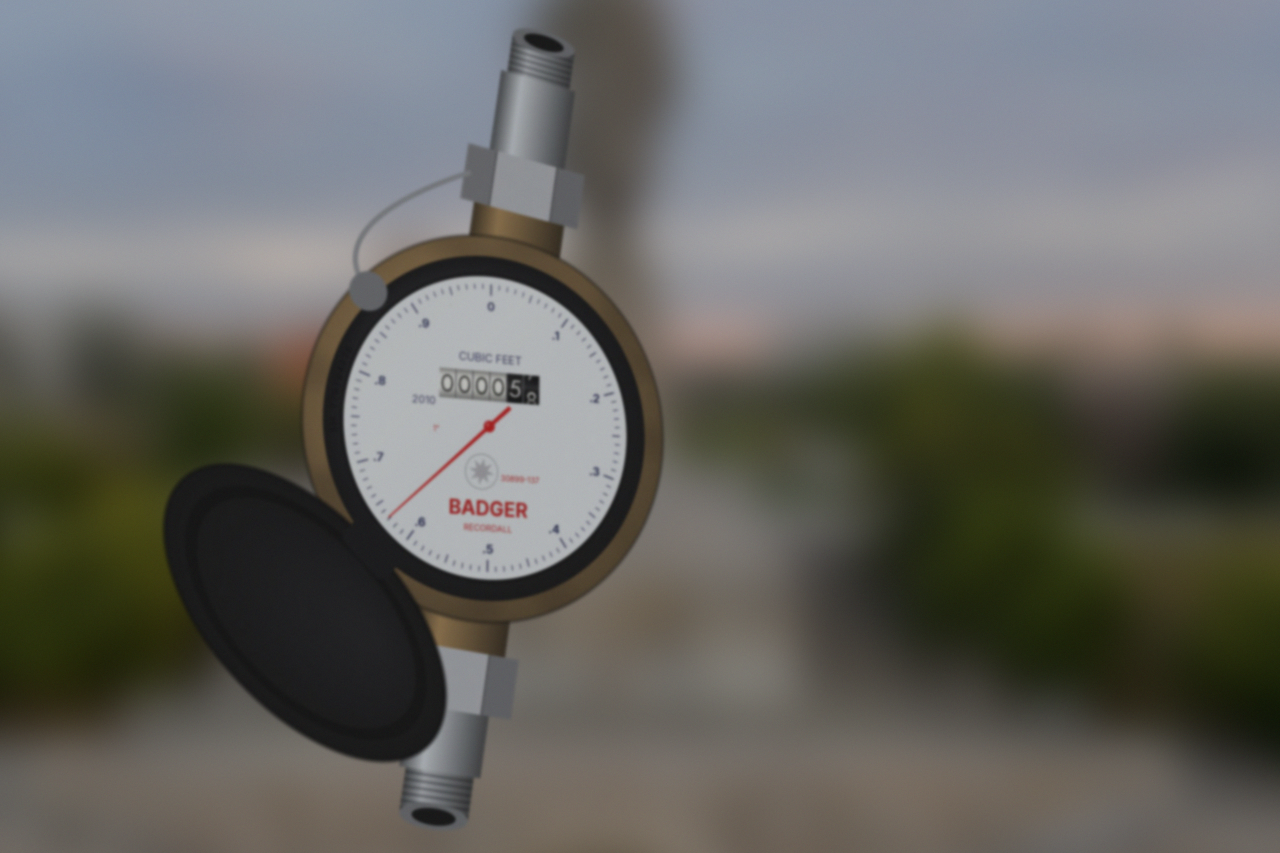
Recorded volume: 57.63 (ft³)
